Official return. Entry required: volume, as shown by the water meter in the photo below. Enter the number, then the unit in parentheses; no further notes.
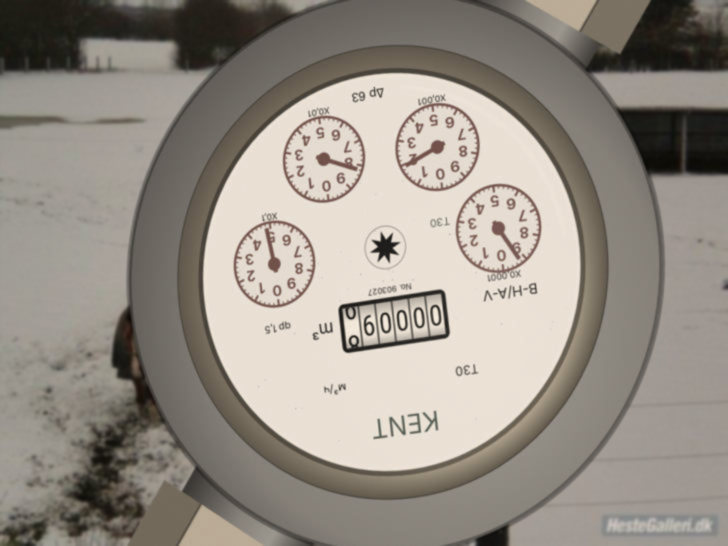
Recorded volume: 98.4819 (m³)
